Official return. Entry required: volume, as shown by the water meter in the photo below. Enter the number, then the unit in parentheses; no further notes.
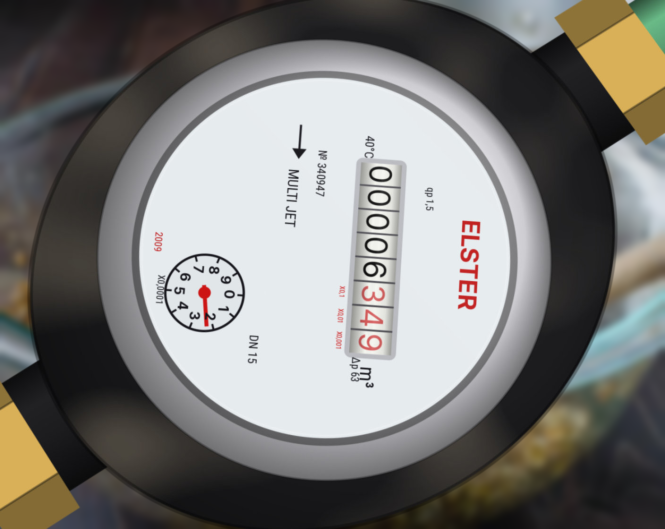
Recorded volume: 6.3492 (m³)
